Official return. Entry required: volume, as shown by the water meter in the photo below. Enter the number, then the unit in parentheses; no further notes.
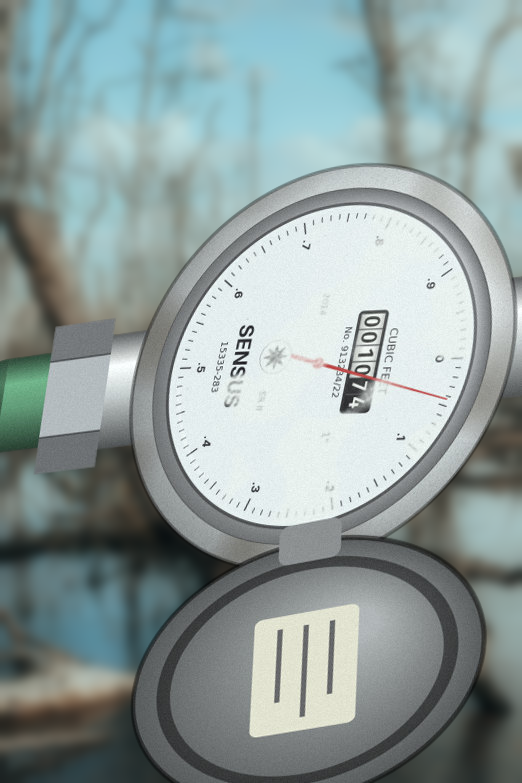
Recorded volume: 1074.04 (ft³)
